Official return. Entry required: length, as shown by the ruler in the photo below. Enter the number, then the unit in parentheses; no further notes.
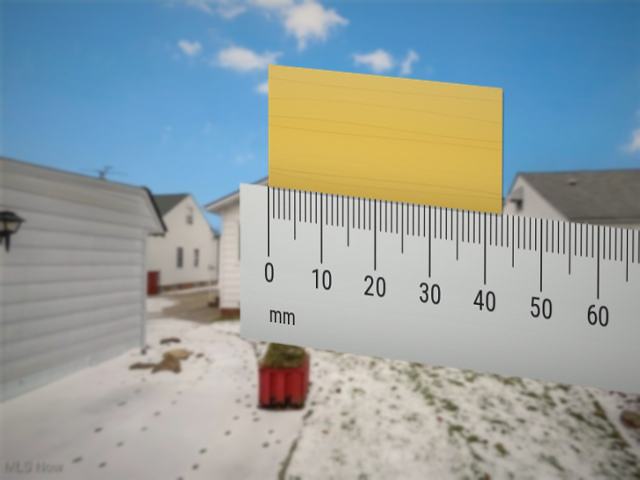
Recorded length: 43 (mm)
